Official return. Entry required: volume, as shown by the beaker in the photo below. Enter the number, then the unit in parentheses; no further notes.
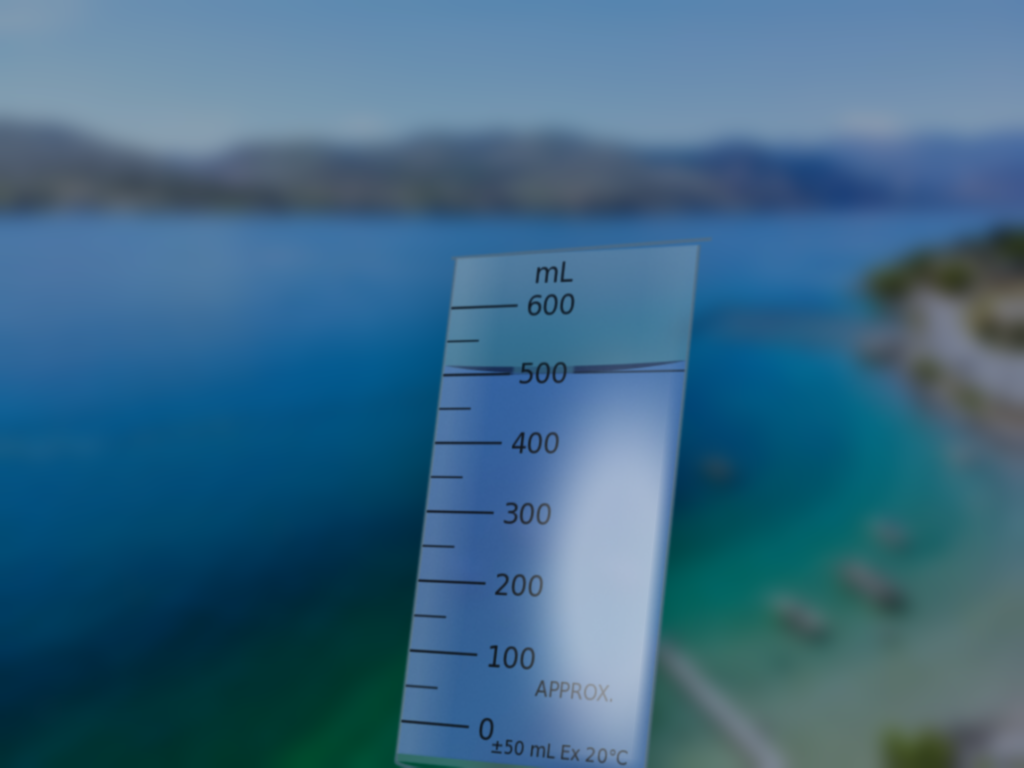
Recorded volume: 500 (mL)
